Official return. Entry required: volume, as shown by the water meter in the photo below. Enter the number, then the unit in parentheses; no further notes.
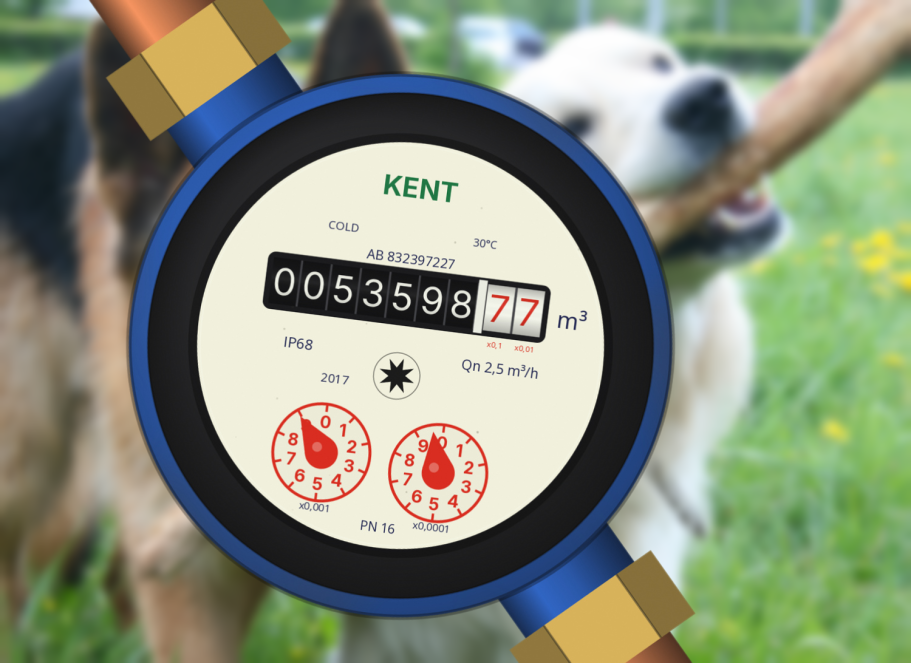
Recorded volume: 53598.7789 (m³)
